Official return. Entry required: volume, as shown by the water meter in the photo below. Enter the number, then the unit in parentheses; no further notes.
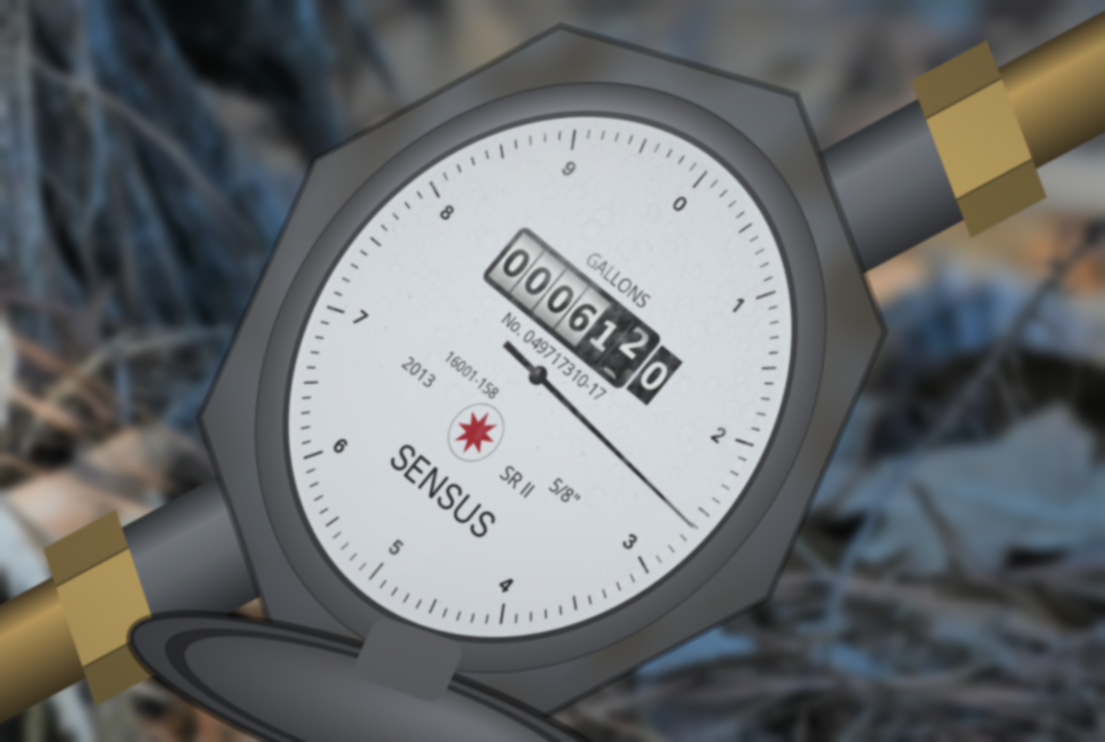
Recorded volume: 6122.6 (gal)
